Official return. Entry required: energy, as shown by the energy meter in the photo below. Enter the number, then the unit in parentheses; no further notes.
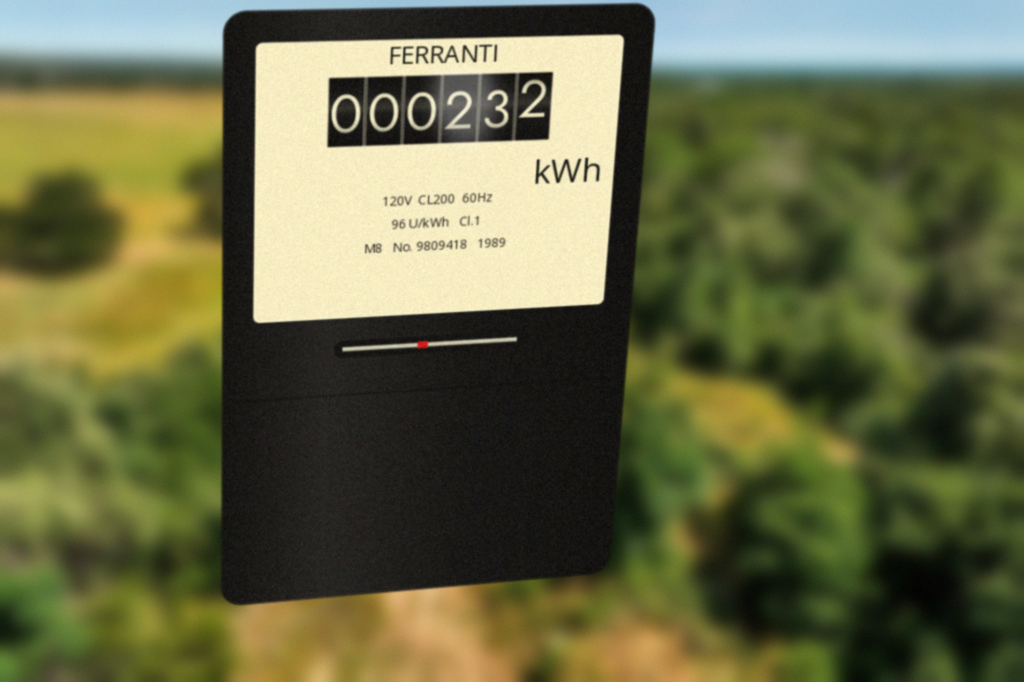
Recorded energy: 232 (kWh)
